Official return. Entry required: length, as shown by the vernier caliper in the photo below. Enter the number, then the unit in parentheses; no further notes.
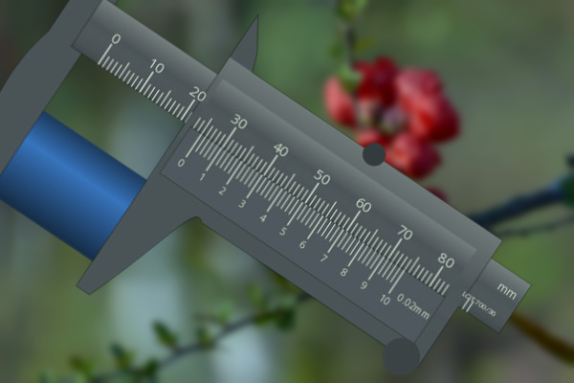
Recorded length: 25.0 (mm)
